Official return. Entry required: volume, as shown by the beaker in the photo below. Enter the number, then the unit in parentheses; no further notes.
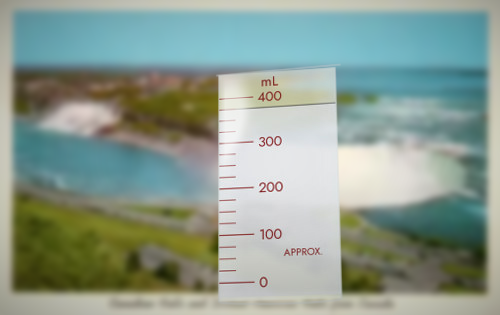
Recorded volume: 375 (mL)
